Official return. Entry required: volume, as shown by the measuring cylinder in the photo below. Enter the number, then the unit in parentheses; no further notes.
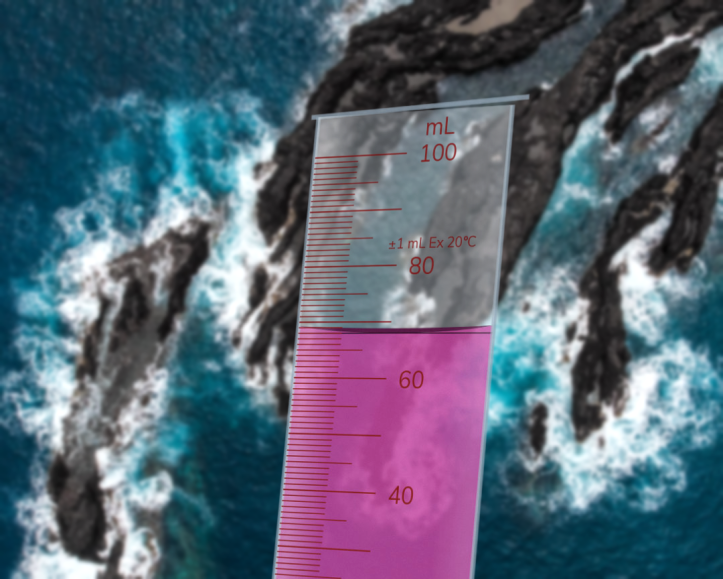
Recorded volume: 68 (mL)
